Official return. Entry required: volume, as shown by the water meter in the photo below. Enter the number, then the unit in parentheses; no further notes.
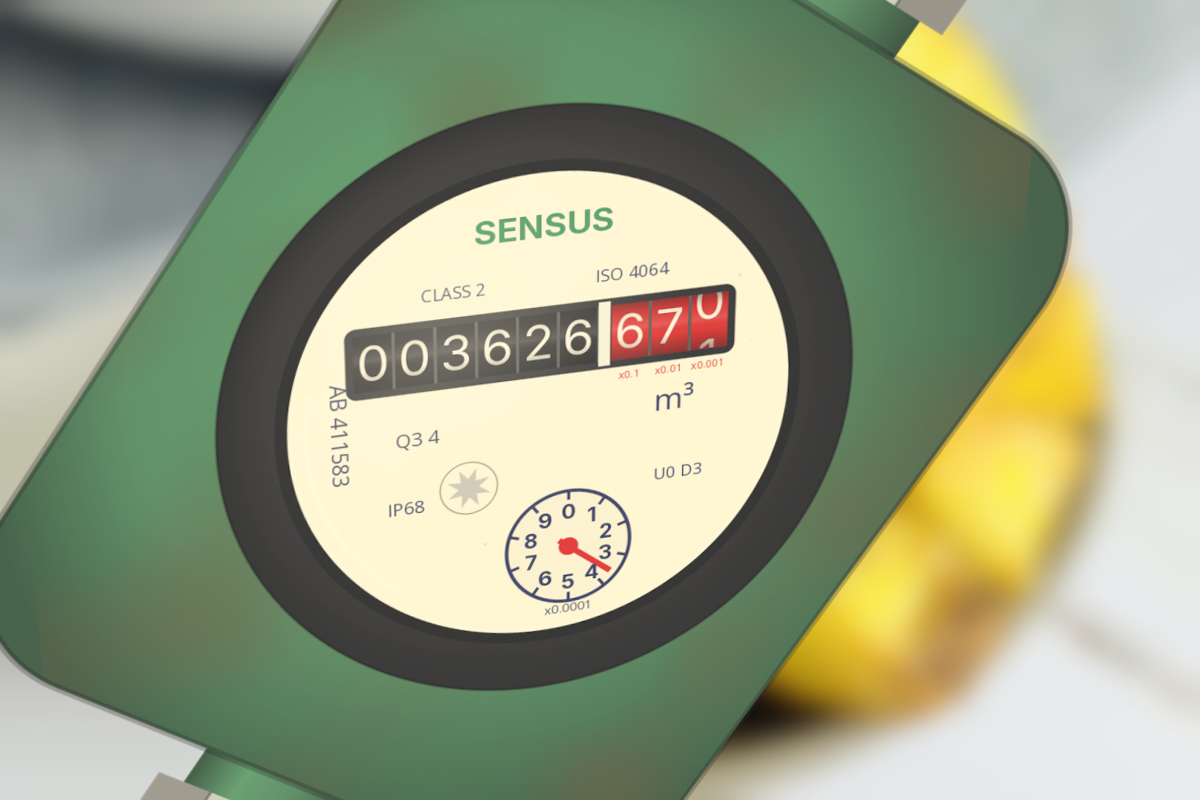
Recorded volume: 3626.6703 (m³)
